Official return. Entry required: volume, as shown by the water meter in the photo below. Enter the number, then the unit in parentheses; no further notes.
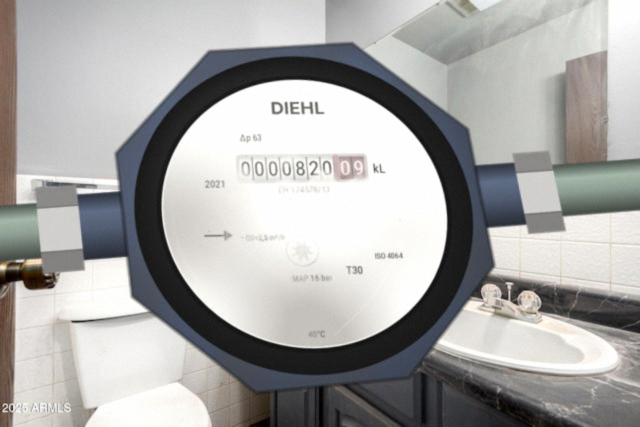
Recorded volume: 820.09 (kL)
